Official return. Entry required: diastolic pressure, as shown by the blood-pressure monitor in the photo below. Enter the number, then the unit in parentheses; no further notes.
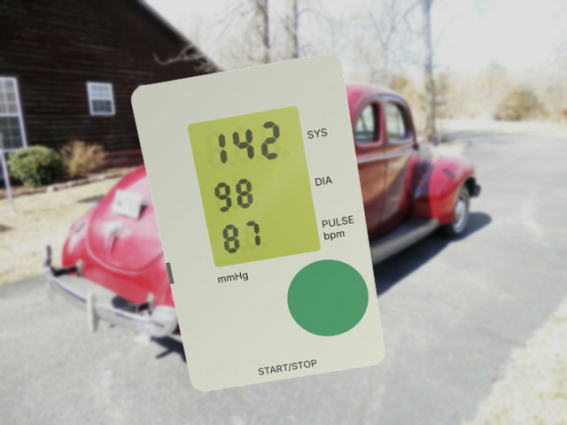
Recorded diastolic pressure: 98 (mmHg)
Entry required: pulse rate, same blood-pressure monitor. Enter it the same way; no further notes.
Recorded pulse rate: 87 (bpm)
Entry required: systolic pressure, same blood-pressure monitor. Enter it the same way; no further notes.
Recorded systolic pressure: 142 (mmHg)
